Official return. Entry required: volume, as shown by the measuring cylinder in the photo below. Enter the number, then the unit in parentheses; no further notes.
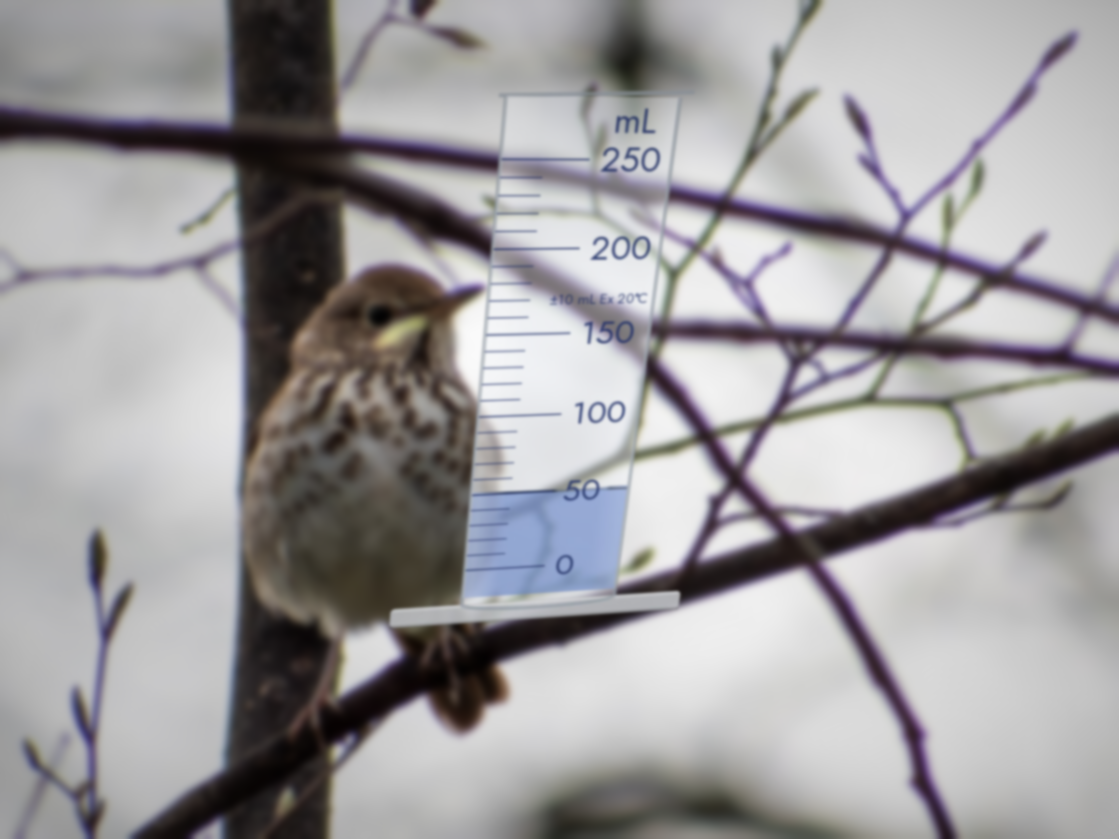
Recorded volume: 50 (mL)
